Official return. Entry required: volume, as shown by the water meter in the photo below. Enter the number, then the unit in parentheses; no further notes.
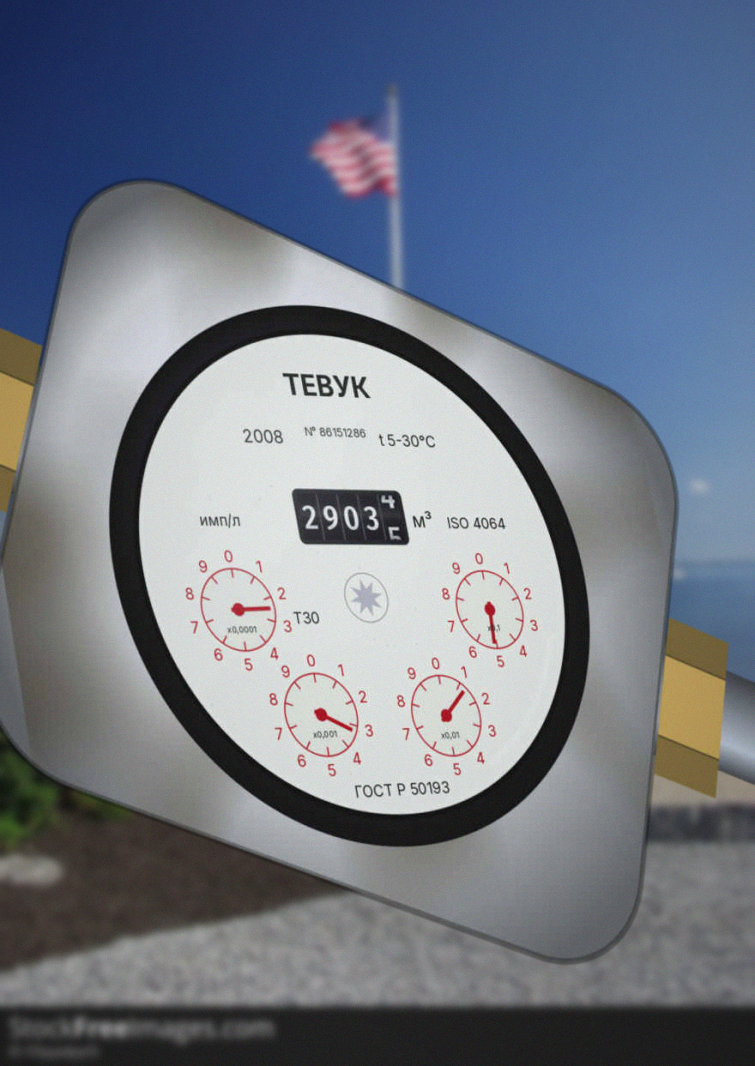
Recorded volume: 29034.5132 (m³)
